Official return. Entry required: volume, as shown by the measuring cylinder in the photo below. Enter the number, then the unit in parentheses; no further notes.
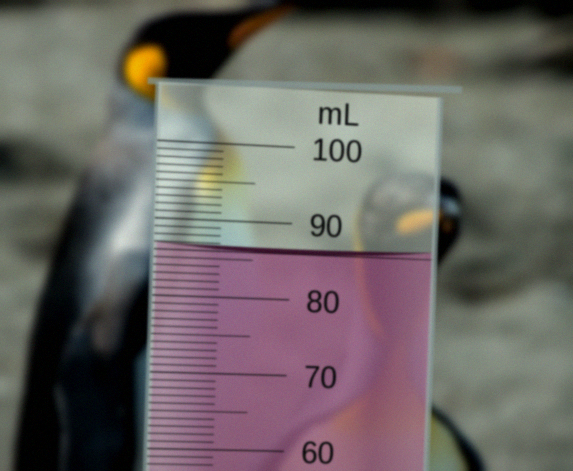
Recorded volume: 86 (mL)
